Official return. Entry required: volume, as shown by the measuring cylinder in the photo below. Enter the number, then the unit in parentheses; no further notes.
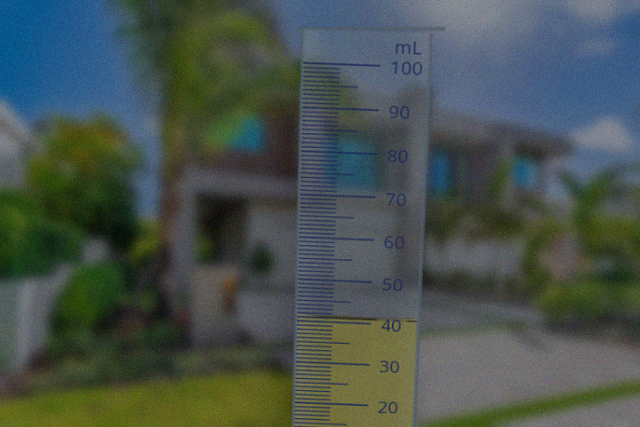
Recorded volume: 41 (mL)
